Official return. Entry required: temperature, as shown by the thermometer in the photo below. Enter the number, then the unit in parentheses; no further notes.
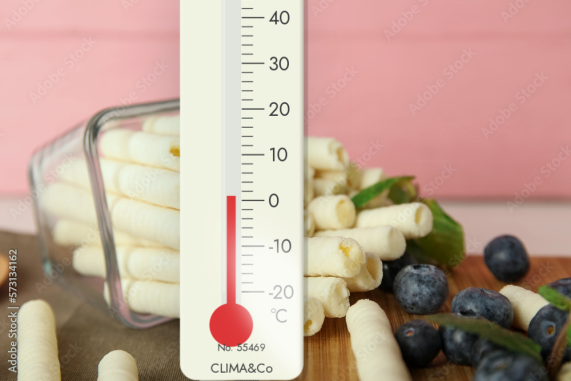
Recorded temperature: 1 (°C)
